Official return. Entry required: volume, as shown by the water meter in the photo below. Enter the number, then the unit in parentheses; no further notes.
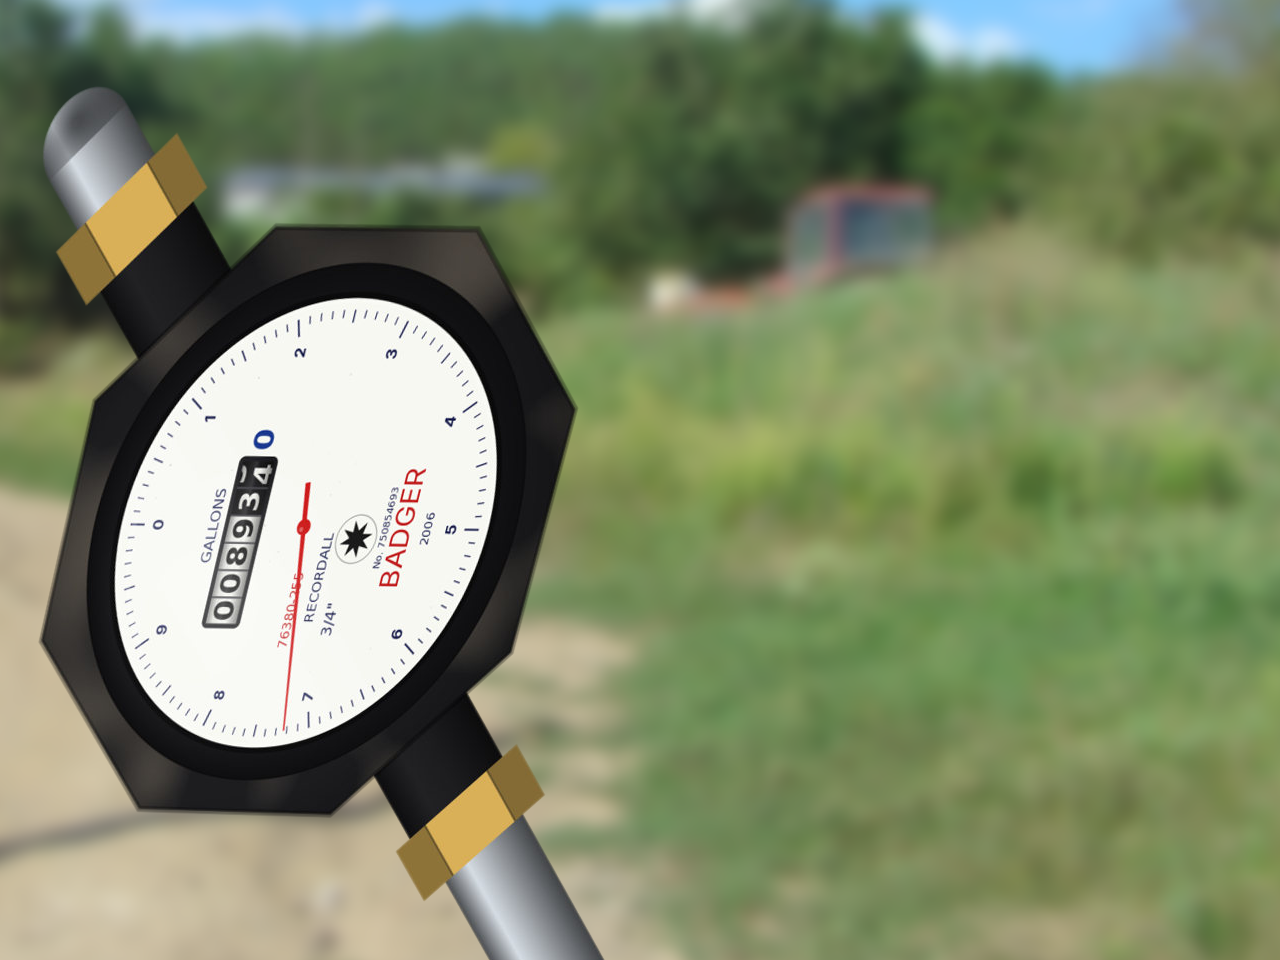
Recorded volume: 89337.2 (gal)
